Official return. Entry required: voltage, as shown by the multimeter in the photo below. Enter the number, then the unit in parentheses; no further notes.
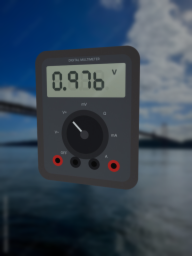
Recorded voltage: 0.976 (V)
